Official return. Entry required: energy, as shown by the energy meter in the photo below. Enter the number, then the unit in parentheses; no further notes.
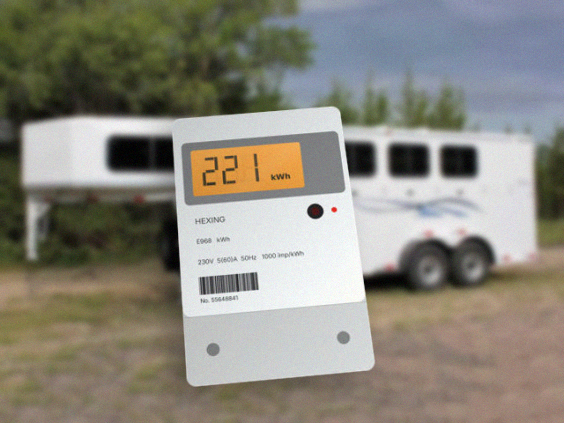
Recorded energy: 221 (kWh)
